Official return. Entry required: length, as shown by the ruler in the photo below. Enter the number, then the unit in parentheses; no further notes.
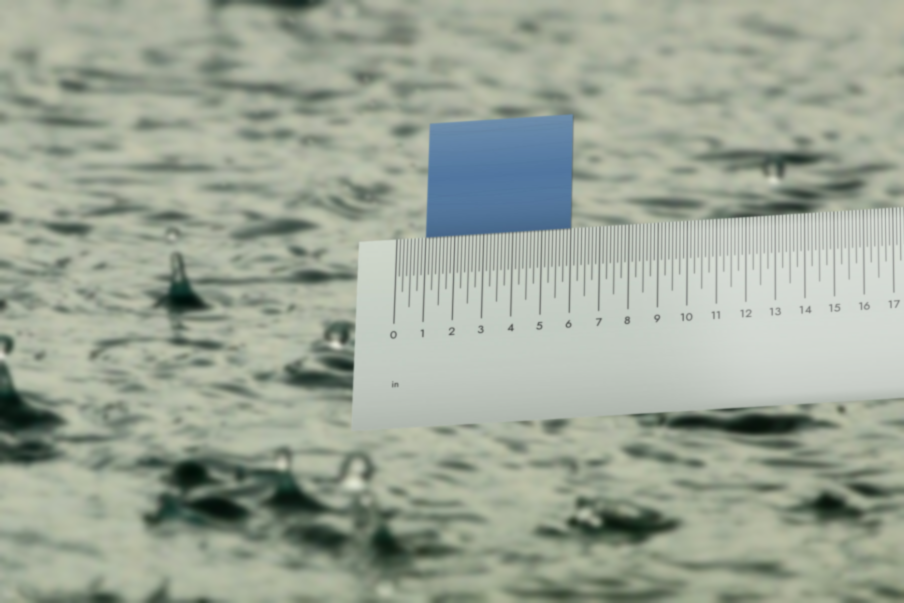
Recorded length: 5 (in)
